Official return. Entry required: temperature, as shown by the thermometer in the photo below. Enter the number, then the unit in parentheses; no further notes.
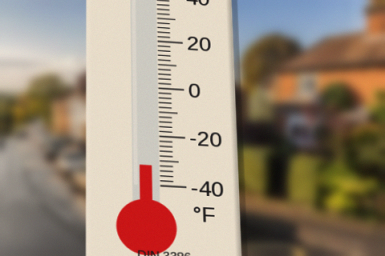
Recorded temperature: -32 (°F)
